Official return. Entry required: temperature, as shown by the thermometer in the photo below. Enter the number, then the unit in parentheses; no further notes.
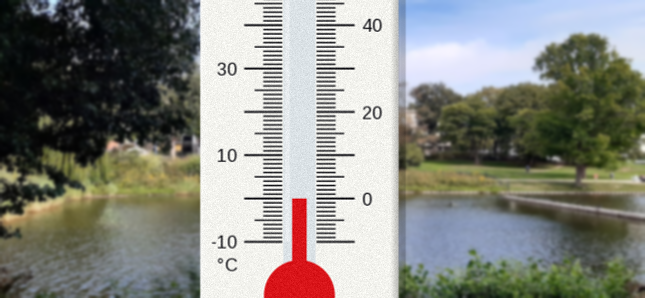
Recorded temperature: 0 (°C)
